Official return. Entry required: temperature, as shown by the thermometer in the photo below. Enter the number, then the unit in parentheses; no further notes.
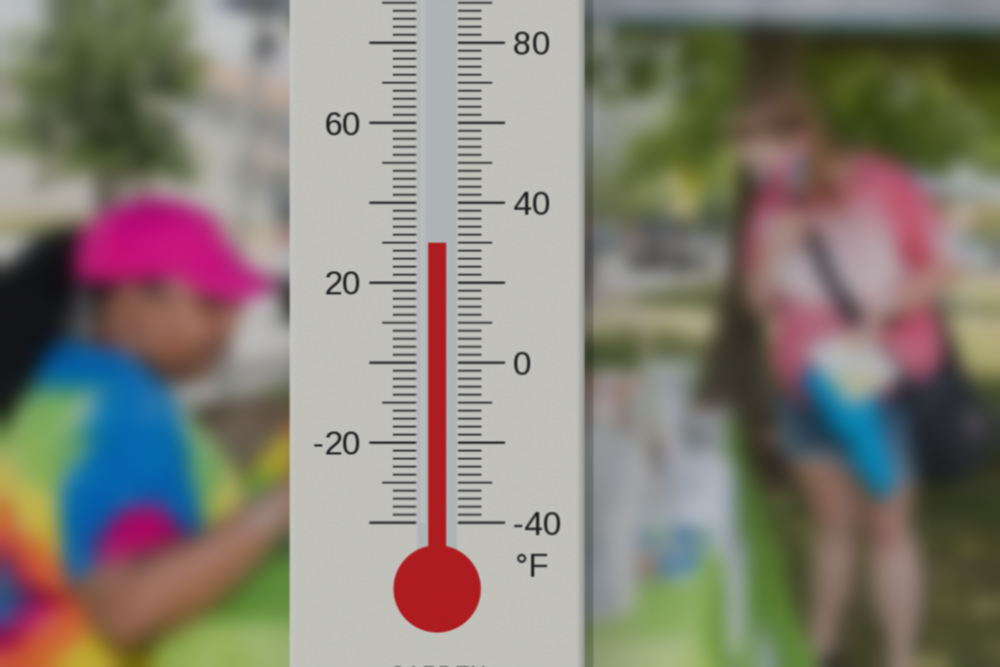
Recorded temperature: 30 (°F)
